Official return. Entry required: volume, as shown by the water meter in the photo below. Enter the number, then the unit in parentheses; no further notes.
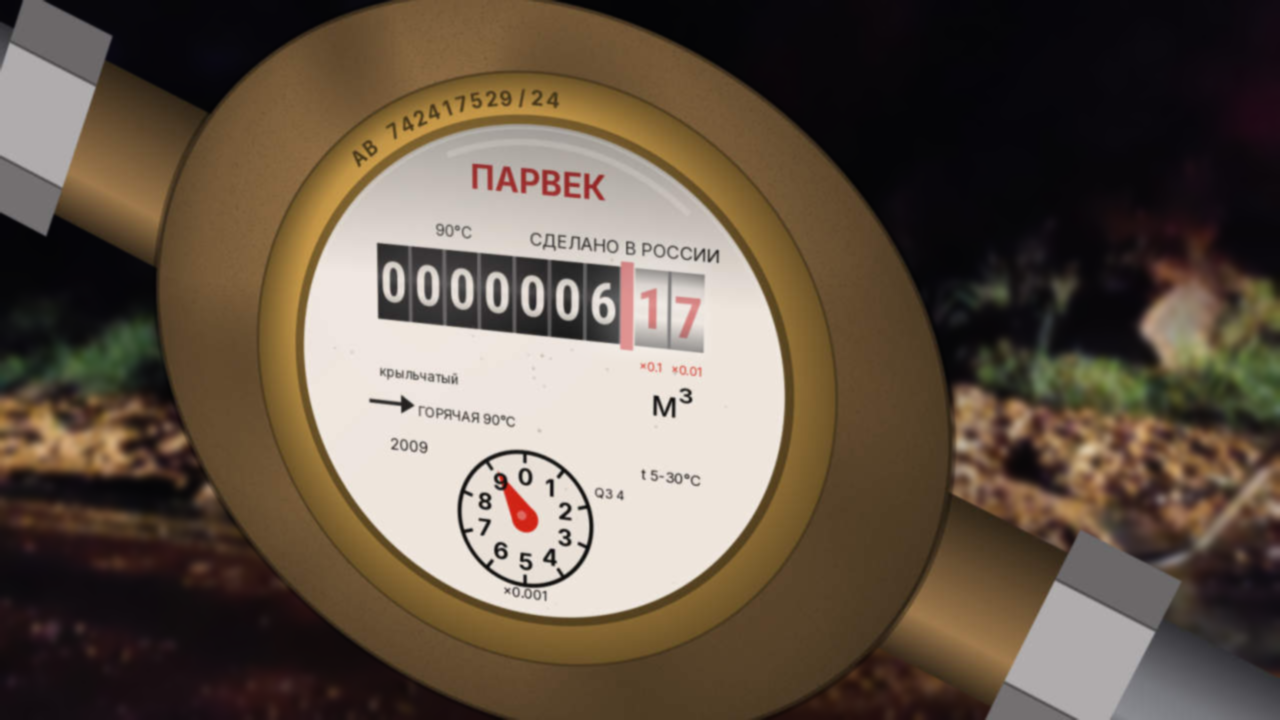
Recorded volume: 6.169 (m³)
